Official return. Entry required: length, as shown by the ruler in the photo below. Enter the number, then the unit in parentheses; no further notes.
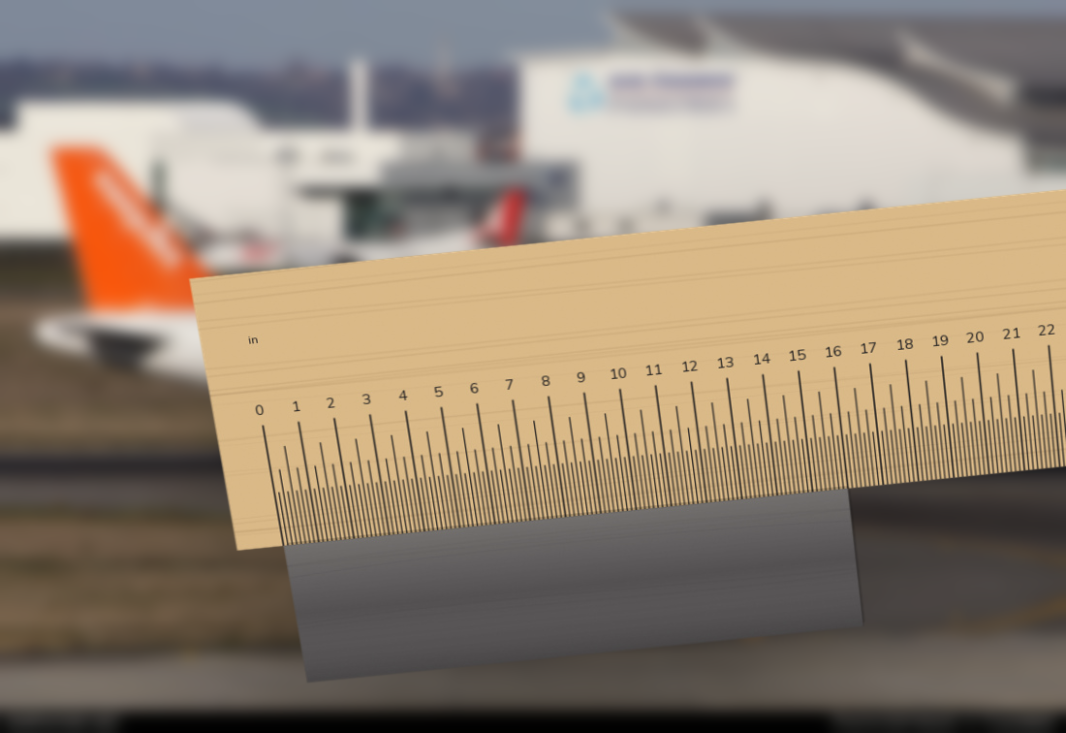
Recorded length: 16 (in)
